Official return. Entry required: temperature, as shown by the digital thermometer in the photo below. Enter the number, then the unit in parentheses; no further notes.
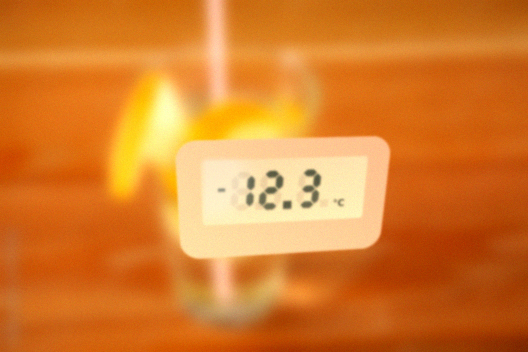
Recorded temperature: -12.3 (°C)
